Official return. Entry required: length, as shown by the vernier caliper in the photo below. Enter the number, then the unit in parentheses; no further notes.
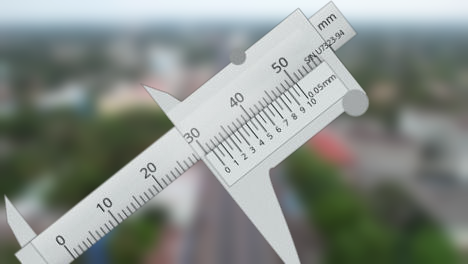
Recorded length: 31.2 (mm)
